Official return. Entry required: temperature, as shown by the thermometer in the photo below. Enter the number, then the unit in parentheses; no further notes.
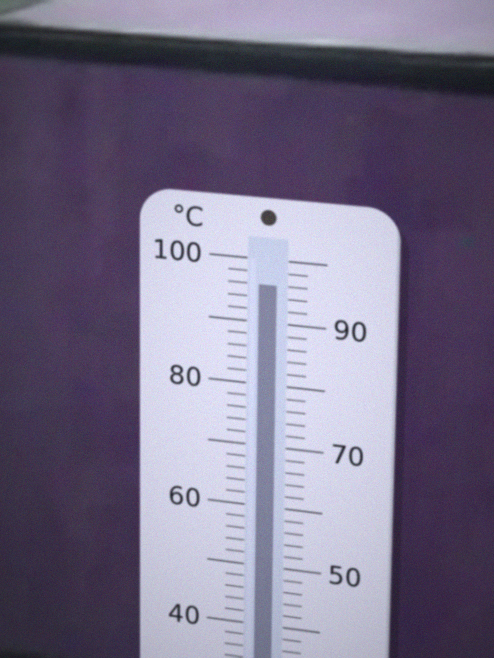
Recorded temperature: 96 (°C)
